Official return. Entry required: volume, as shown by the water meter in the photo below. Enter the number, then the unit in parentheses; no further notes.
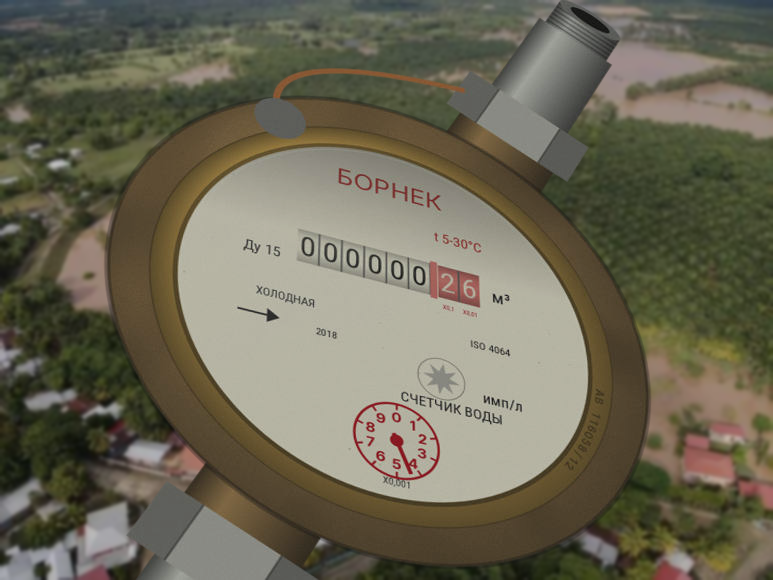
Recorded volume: 0.264 (m³)
